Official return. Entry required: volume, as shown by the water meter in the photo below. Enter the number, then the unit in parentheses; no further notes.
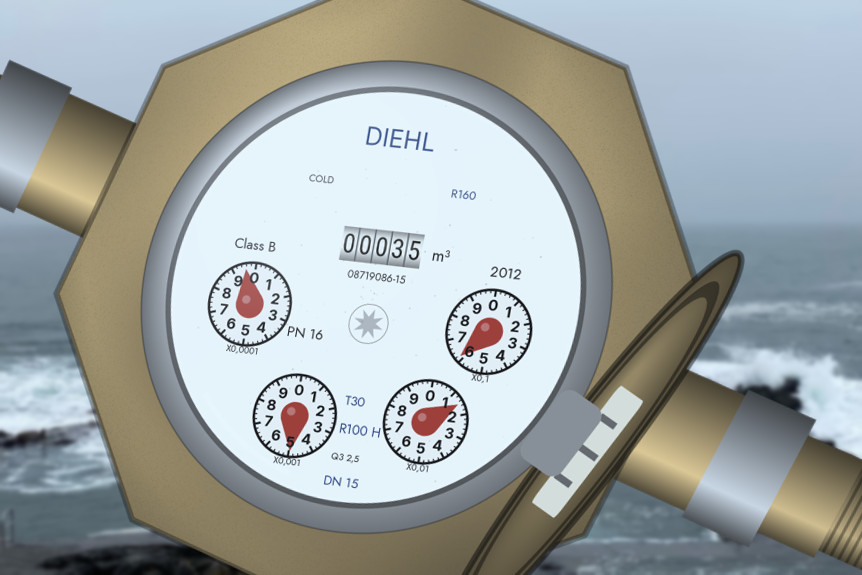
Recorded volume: 35.6149 (m³)
